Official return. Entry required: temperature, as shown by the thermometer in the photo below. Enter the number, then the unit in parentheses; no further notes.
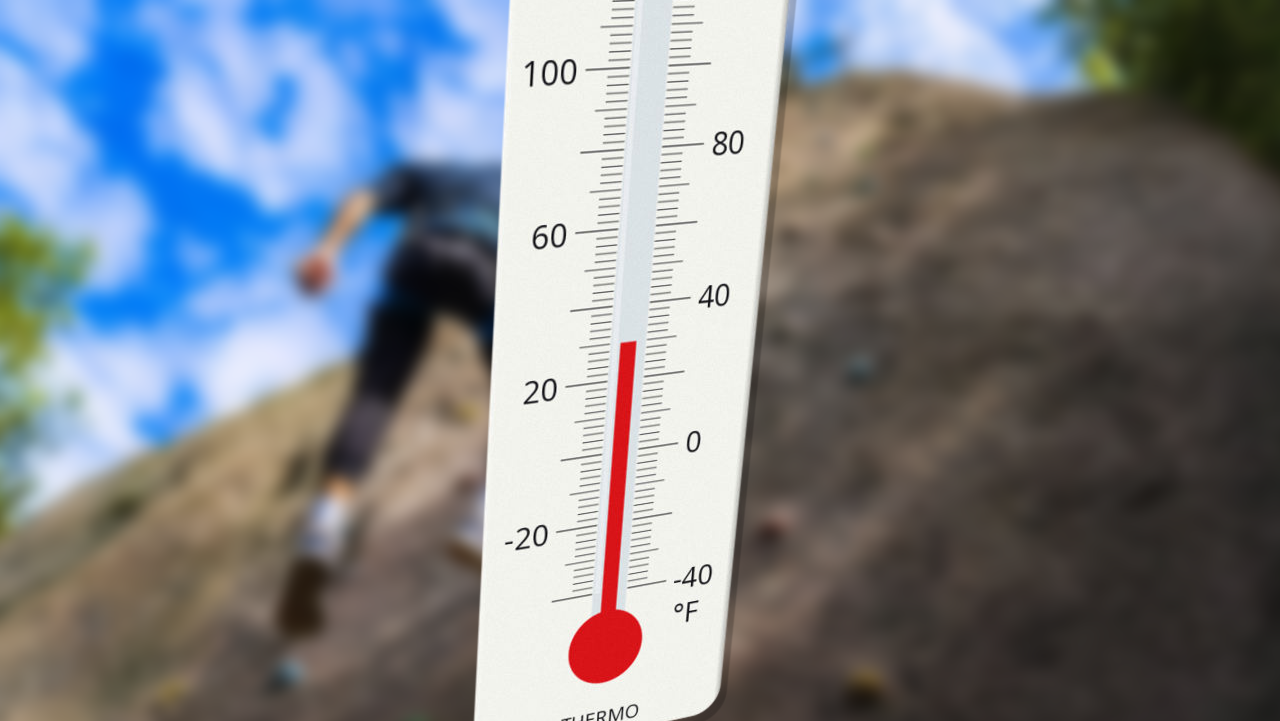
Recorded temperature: 30 (°F)
